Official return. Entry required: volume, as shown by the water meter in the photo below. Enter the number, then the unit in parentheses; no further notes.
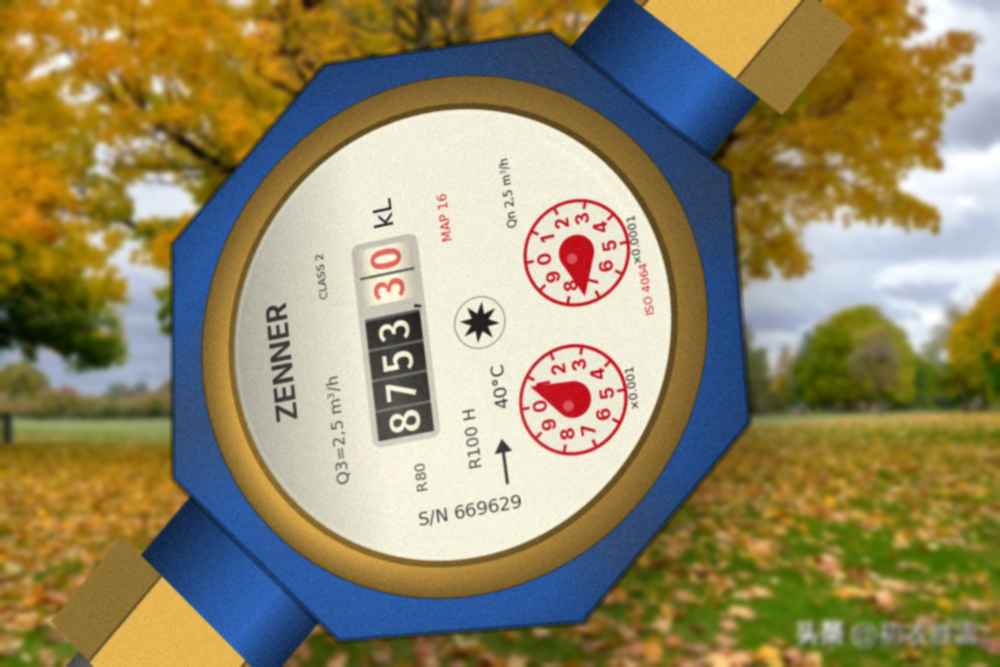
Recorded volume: 8753.3007 (kL)
